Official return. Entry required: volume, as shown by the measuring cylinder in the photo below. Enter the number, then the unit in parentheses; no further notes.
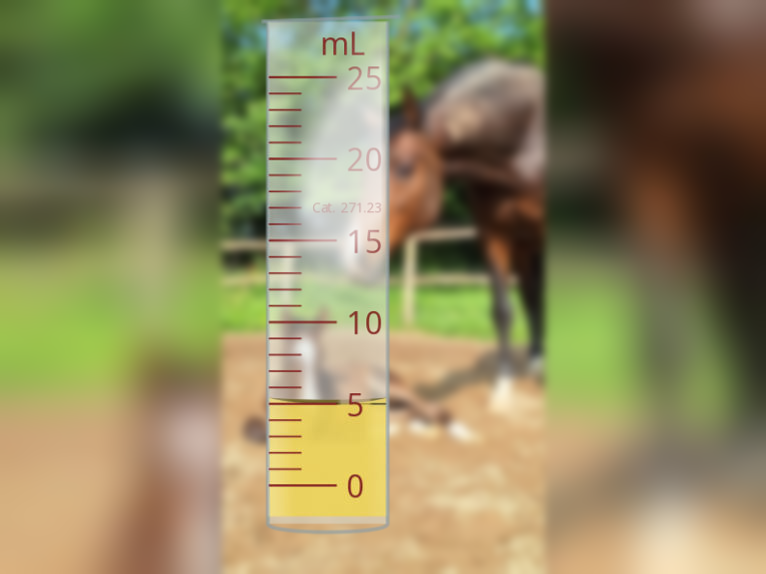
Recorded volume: 5 (mL)
